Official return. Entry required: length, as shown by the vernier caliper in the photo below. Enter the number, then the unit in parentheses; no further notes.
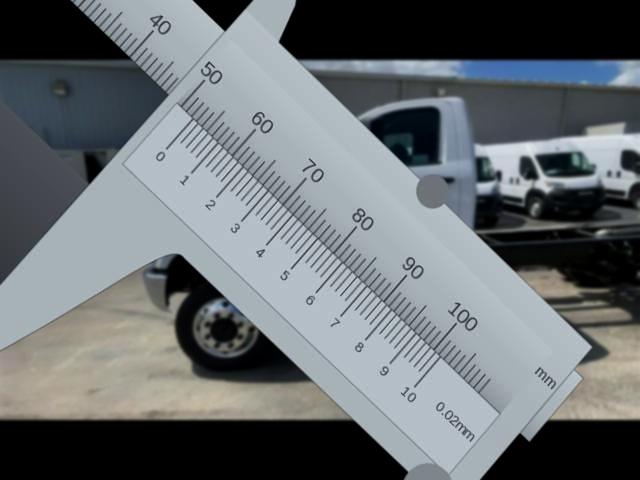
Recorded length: 52.4 (mm)
